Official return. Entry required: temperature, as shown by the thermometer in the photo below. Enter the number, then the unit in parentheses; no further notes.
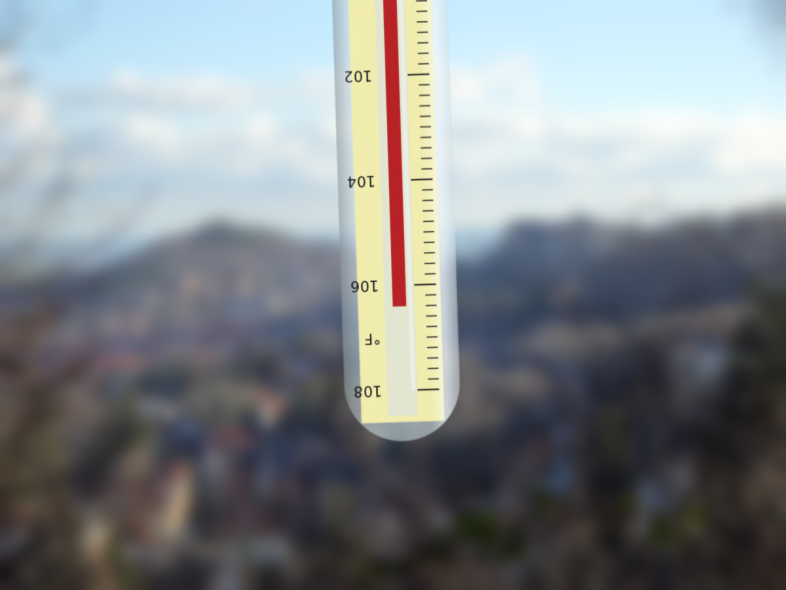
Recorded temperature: 106.4 (°F)
